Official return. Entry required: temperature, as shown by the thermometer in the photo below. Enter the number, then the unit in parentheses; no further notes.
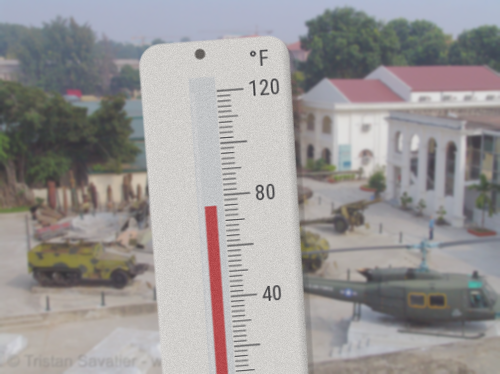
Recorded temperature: 76 (°F)
